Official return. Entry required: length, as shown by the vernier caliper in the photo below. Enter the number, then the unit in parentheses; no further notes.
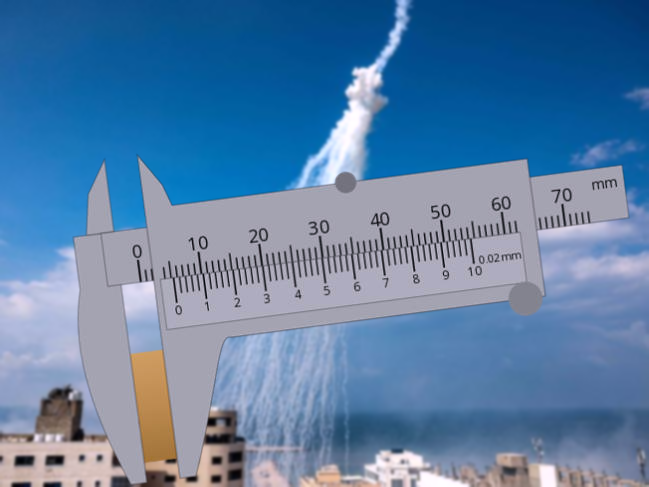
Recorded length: 5.4 (mm)
